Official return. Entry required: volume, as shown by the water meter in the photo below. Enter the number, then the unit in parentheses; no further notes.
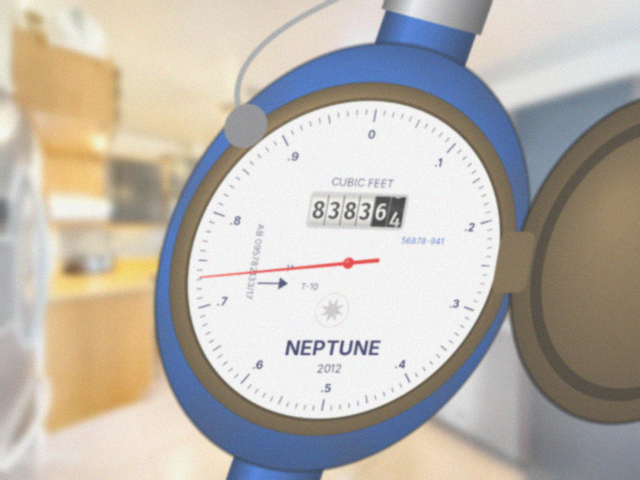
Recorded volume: 838363.73 (ft³)
